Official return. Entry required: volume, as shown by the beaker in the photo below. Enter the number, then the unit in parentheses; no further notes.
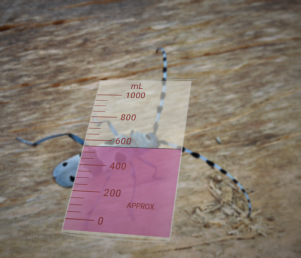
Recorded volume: 550 (mL)
